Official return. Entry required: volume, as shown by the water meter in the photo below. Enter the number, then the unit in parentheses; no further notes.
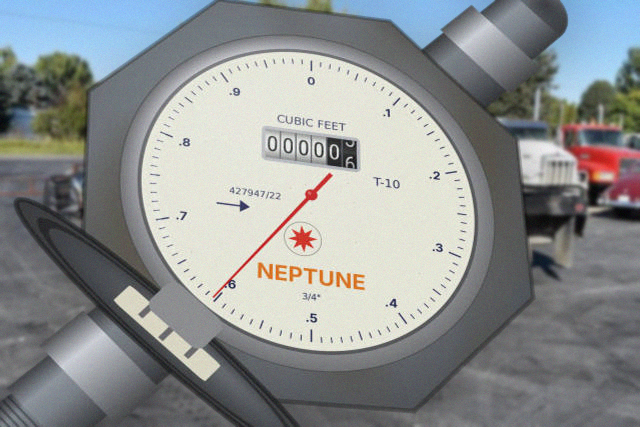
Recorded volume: 5.60 (ft³)
